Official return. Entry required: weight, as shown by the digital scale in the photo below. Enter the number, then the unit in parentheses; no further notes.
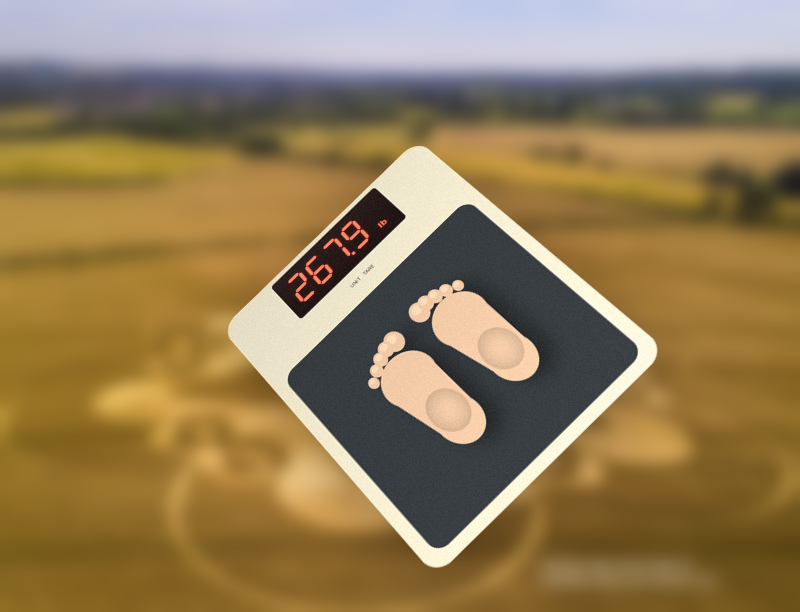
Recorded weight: 267.9 (lb)
